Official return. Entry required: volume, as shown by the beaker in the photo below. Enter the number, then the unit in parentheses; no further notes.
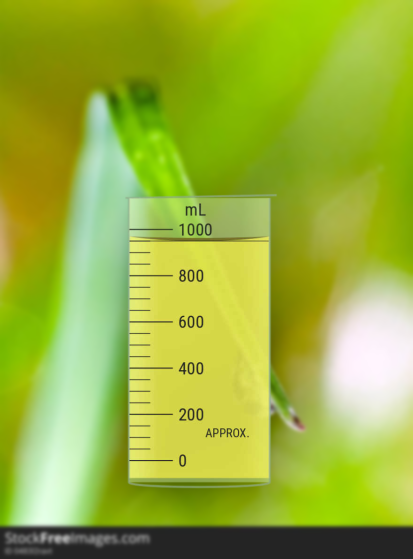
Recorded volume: 950 (mL)
